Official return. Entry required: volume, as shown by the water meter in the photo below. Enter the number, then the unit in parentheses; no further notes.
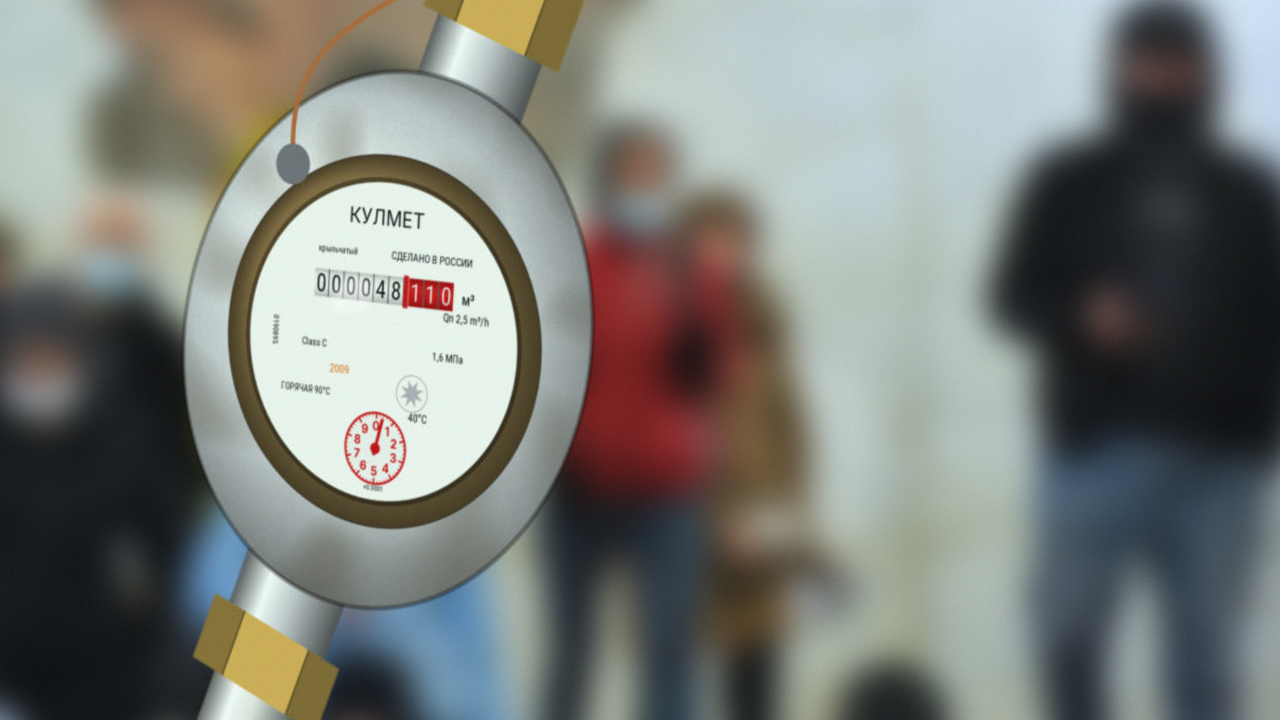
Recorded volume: 48.1100 (m³)
